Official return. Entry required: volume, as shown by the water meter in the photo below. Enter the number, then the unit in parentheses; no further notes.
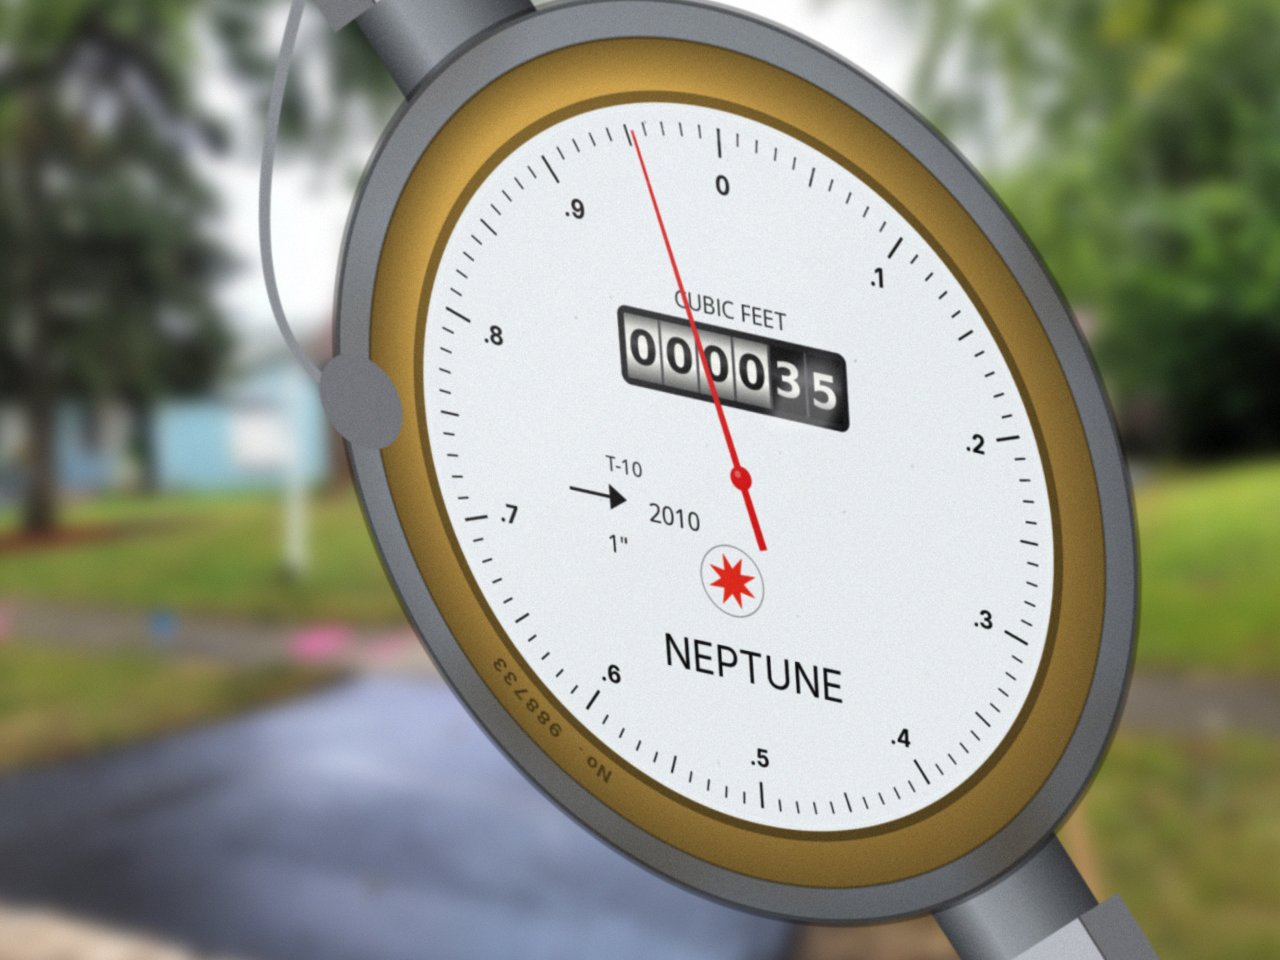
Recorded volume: 34.95 (ft³)
